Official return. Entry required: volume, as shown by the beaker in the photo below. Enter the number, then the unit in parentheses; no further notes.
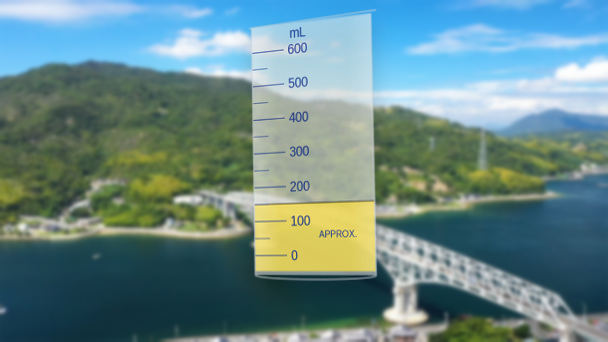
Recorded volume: 150 (mL)
